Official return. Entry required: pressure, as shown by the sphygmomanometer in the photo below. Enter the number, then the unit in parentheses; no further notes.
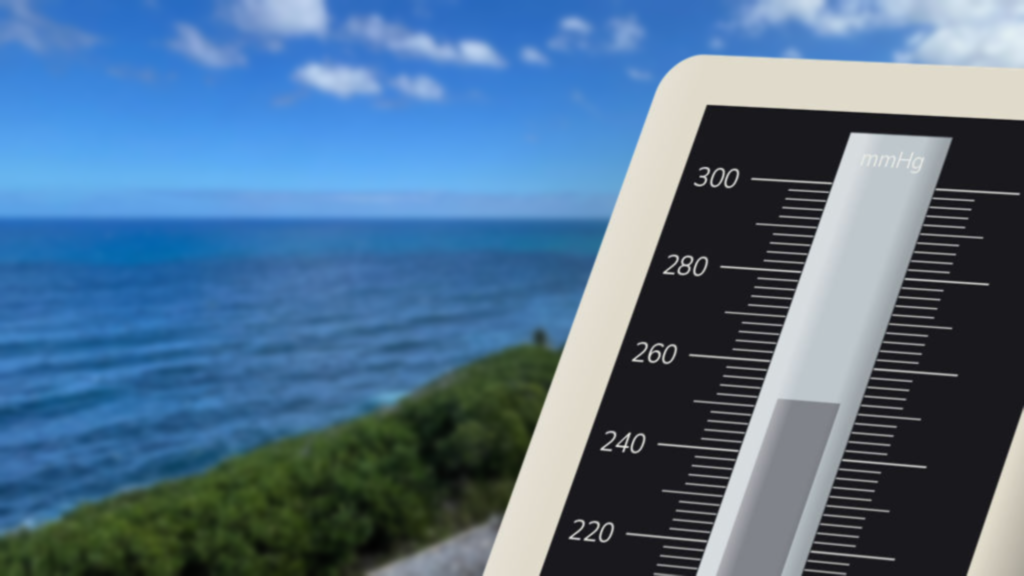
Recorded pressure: 252 (mmHg)
